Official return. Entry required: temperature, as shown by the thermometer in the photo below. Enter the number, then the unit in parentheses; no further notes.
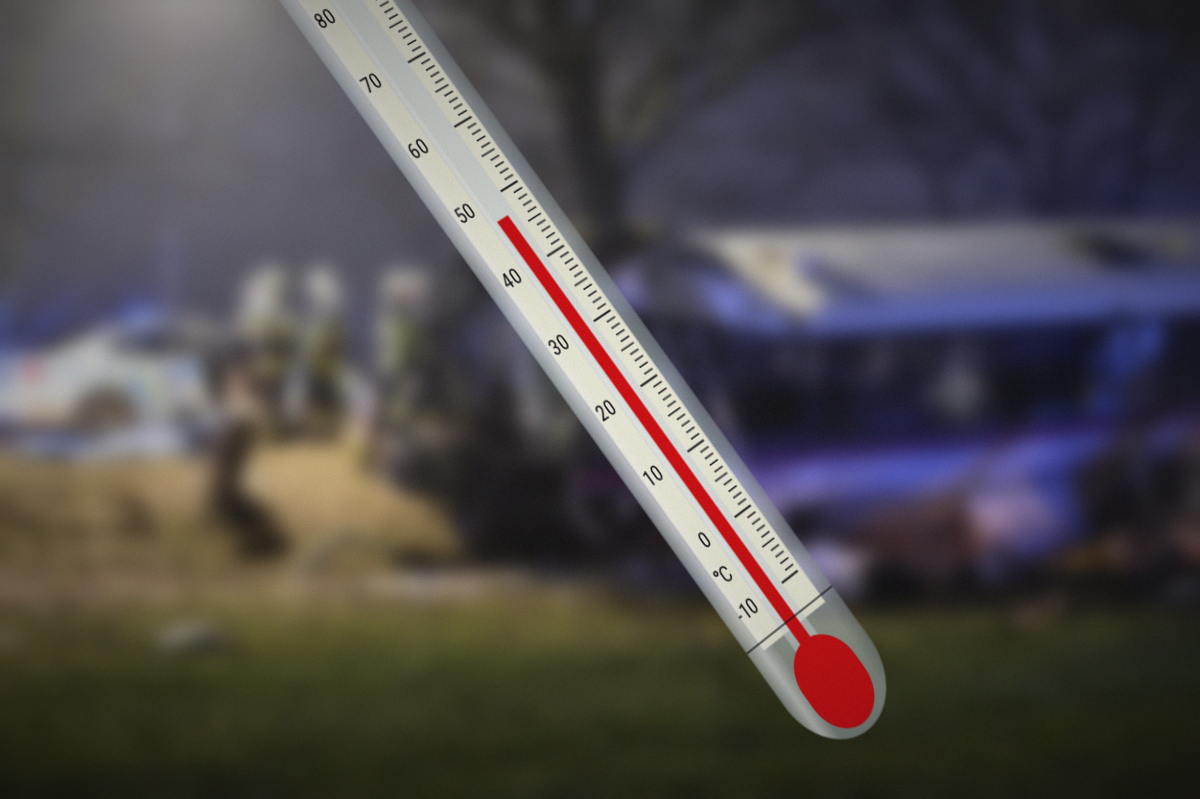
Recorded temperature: 47 (°C)
